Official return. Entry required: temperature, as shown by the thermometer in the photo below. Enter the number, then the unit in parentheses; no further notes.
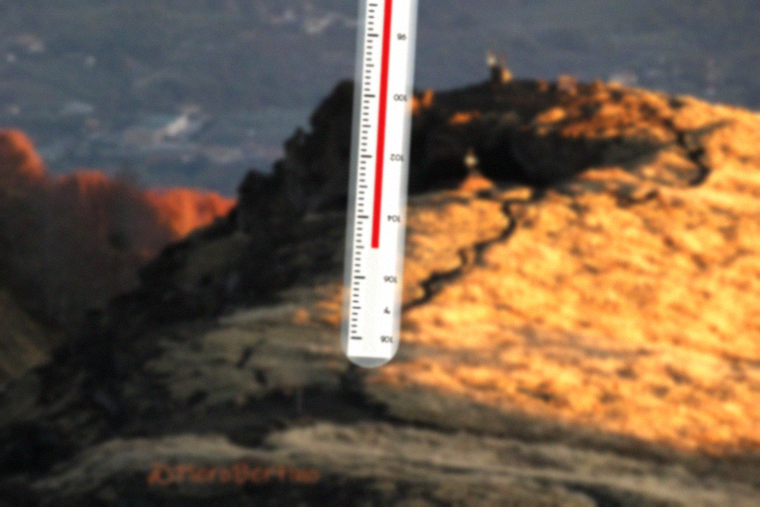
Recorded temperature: 105 (°F)
